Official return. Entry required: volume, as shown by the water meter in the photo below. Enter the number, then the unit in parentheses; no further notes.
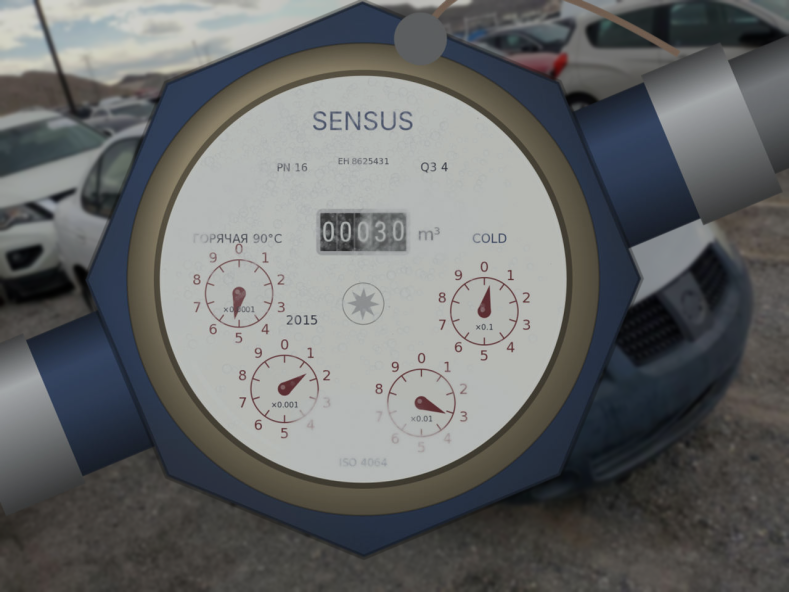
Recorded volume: 30.0315 (m³)
